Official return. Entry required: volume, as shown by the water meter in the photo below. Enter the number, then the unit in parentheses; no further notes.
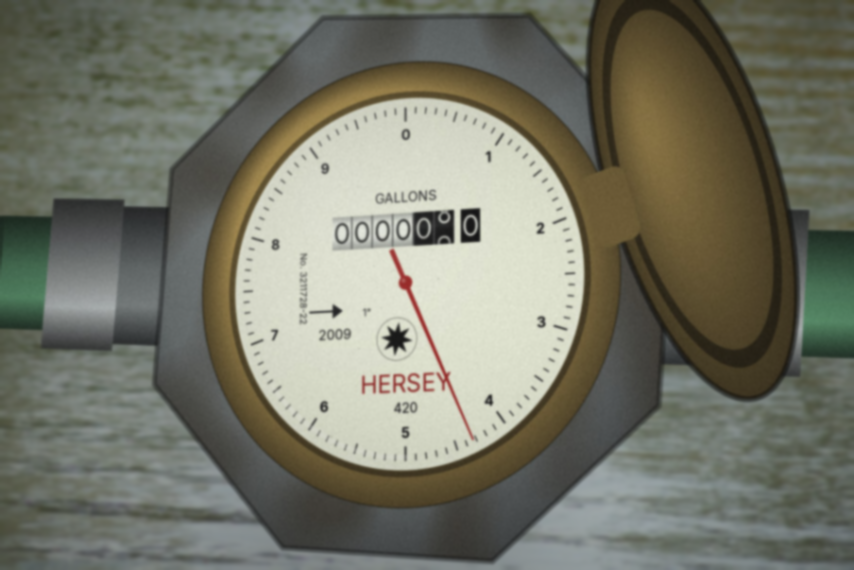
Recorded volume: 84.3 (gal)
